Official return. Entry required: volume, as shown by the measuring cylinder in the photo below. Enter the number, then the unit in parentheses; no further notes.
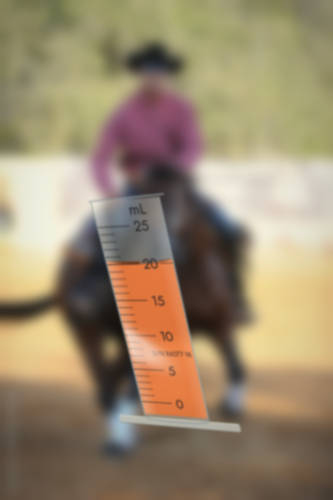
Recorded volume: 20 (mL)
